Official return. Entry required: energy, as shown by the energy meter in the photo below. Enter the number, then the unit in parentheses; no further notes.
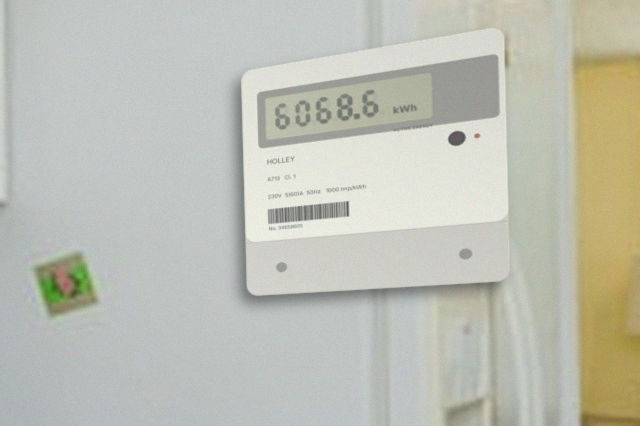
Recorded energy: 6068.6 (kWh)
